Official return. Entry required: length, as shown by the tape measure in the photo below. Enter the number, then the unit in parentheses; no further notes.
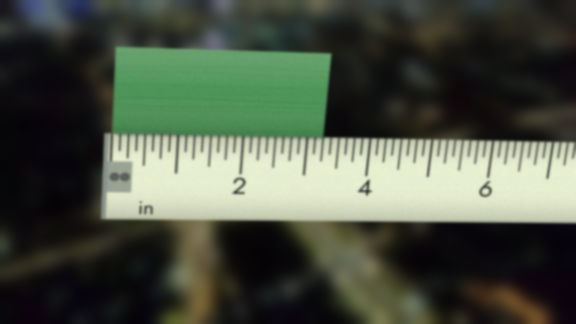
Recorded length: 3.25 (in)
